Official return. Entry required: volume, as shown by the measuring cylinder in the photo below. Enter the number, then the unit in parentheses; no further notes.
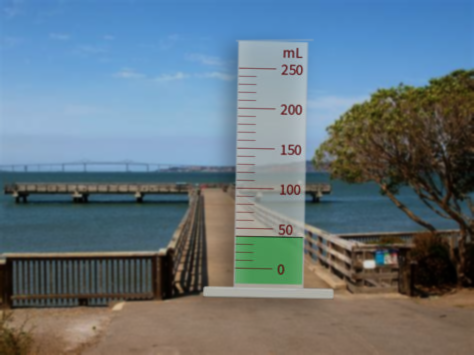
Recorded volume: 40 (mL)
